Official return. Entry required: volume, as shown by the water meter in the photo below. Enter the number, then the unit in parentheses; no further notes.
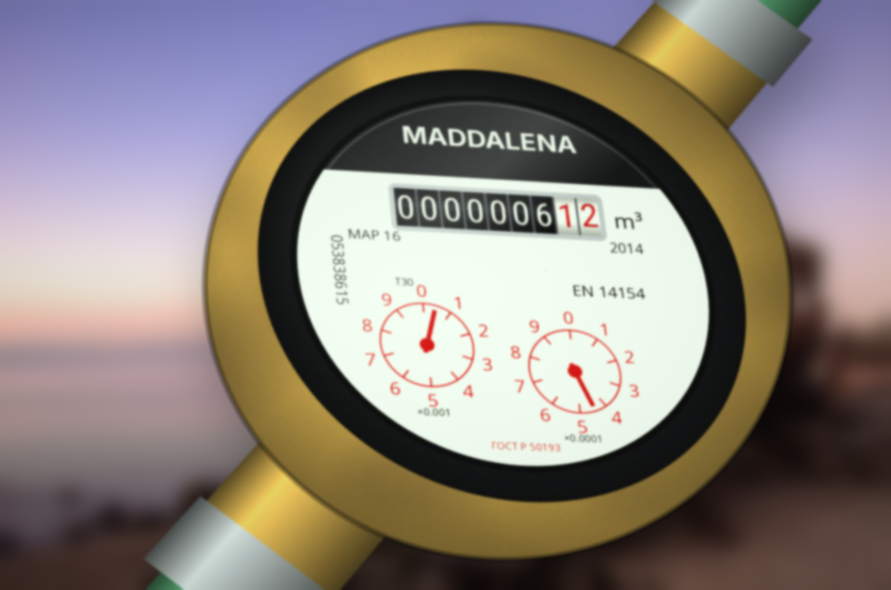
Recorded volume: 6.1204 (m³)
